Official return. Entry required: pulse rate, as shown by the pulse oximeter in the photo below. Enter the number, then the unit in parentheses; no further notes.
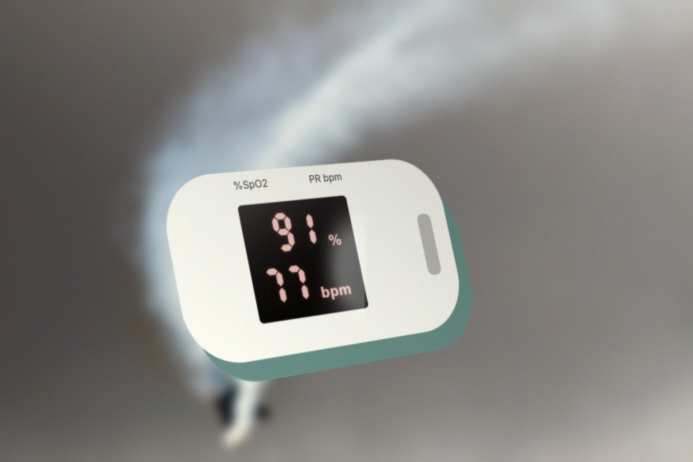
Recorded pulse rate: 77 (bpm)
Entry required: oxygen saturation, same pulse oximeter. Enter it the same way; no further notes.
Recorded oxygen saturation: 91 (%)
